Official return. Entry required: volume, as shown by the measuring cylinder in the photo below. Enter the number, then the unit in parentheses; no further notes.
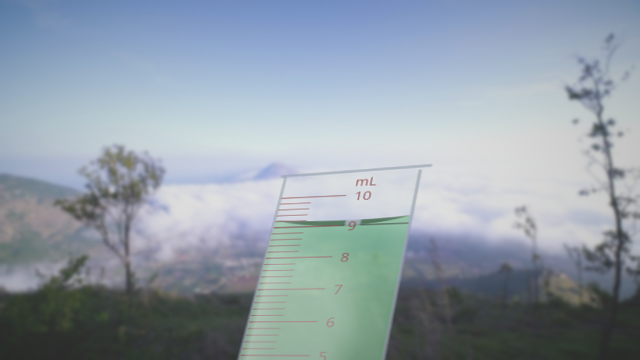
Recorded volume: 9 (mL)
